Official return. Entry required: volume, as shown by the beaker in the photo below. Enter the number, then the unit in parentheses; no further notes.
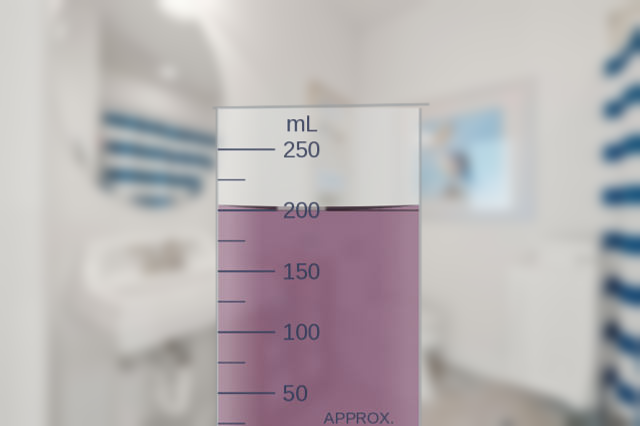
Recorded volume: 200 (mL)
